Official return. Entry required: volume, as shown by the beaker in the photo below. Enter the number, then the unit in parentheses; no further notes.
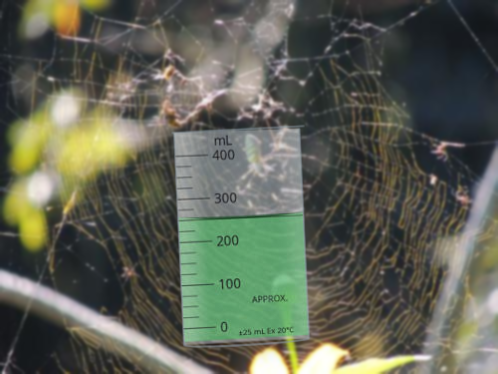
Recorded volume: 250 (mL)
